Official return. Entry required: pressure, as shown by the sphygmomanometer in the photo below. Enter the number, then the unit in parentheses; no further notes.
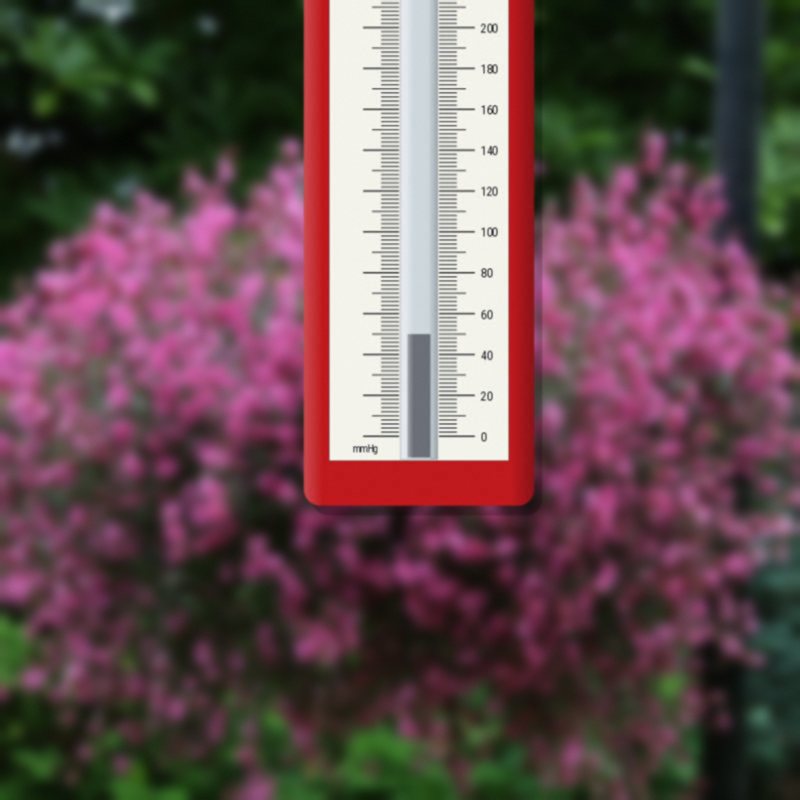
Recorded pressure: 50 (mmHg)
